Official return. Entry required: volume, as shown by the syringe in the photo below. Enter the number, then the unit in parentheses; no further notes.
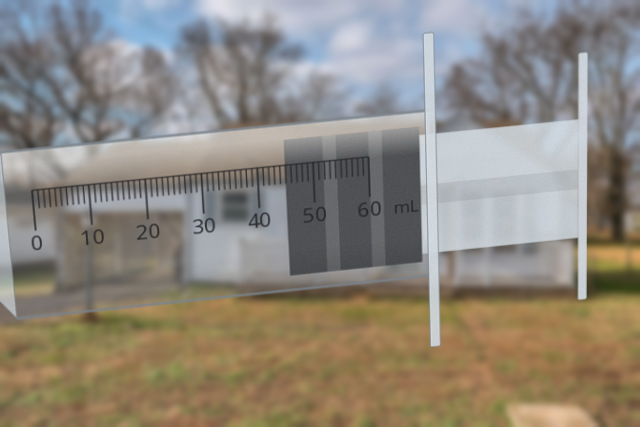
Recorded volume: 45 (mL)
